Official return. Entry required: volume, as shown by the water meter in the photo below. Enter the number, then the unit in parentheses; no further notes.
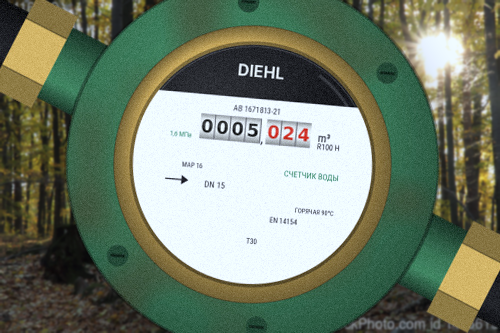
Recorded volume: 5.024 (m³)
